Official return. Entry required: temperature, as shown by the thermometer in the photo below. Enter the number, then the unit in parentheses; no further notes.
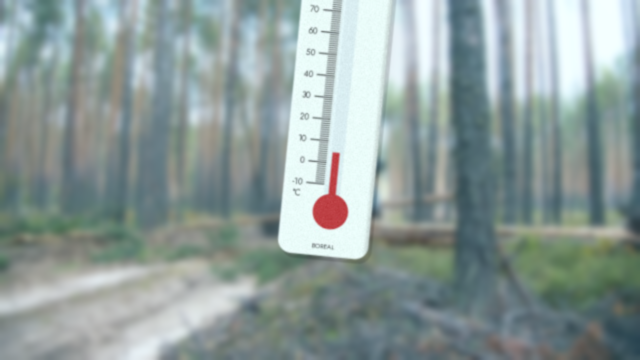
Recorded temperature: 5 (°C)
